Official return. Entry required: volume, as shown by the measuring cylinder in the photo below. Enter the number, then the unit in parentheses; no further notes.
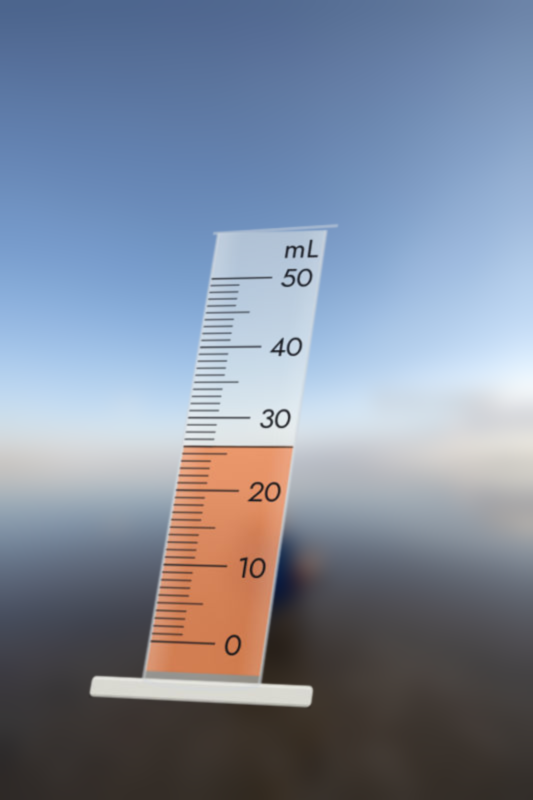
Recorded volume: 26 (mL)
